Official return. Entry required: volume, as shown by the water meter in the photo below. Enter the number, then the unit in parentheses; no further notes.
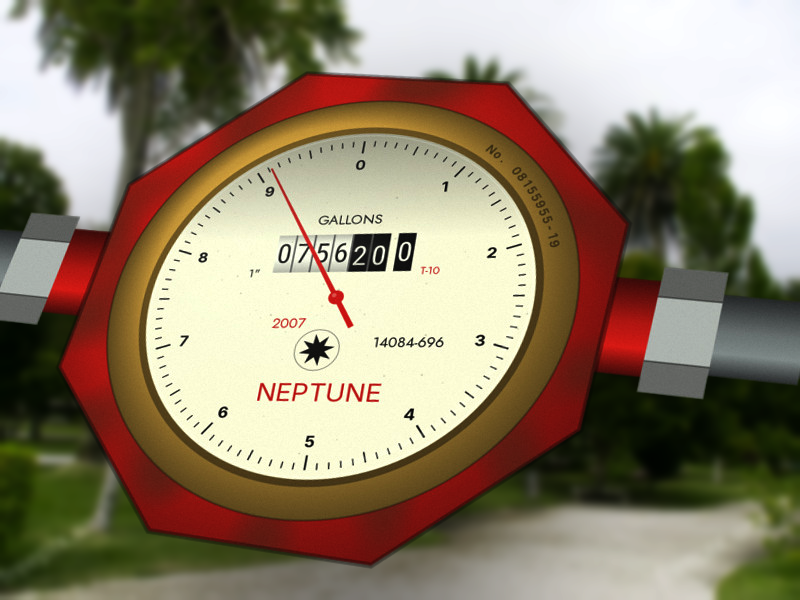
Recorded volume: 756199.1 (gal)
